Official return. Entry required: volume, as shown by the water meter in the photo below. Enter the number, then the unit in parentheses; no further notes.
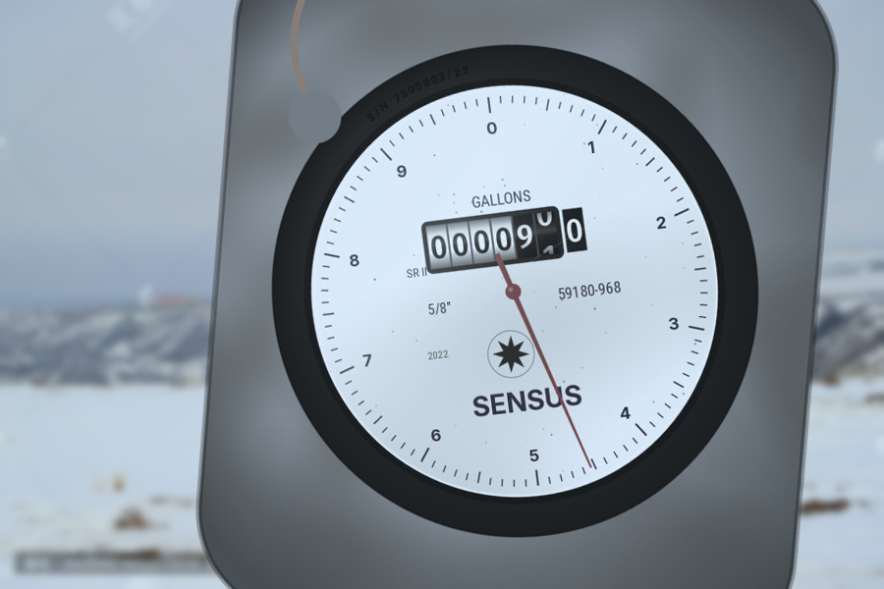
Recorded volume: 904.5 (gal)
